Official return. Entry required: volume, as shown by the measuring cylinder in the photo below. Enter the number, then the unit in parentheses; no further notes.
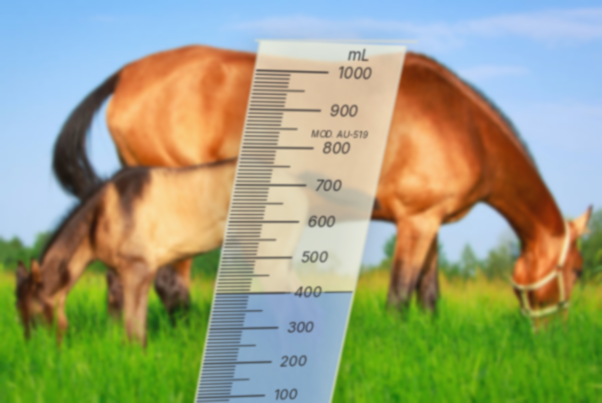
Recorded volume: 400 (mL)
